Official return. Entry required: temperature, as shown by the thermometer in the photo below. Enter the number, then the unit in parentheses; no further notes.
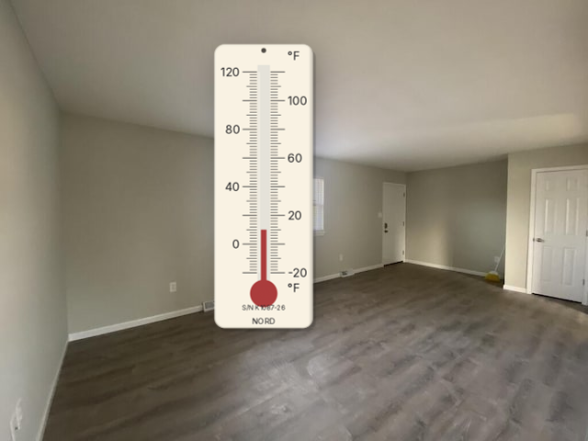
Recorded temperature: 10 (°F)
